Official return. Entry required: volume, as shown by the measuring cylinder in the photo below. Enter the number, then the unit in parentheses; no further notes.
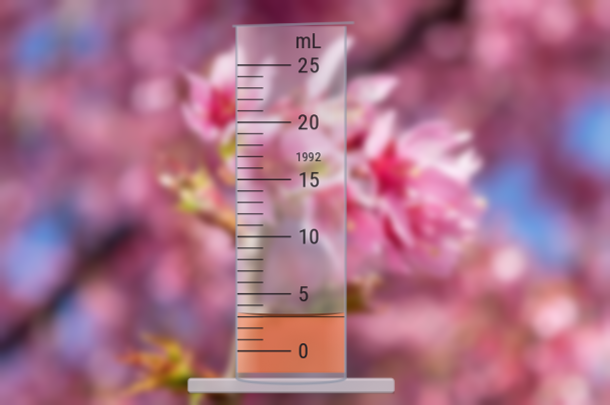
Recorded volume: 3 (mL)
